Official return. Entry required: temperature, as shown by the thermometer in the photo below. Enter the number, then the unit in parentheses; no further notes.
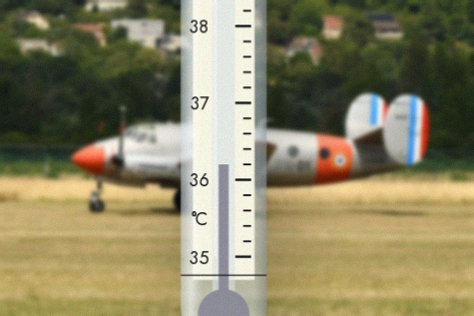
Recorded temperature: 36.2 (°C)
